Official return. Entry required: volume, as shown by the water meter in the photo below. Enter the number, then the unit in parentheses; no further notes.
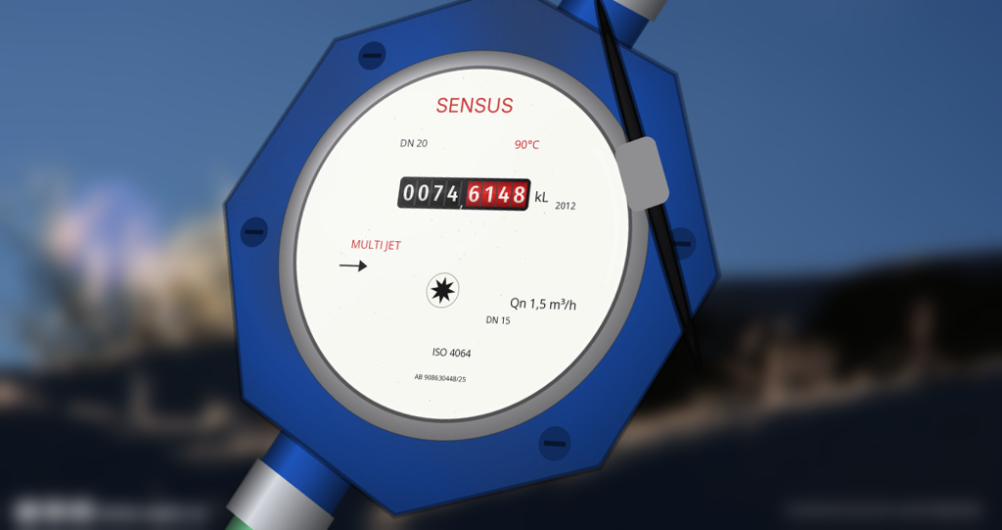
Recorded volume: 74.6148 (kL)
